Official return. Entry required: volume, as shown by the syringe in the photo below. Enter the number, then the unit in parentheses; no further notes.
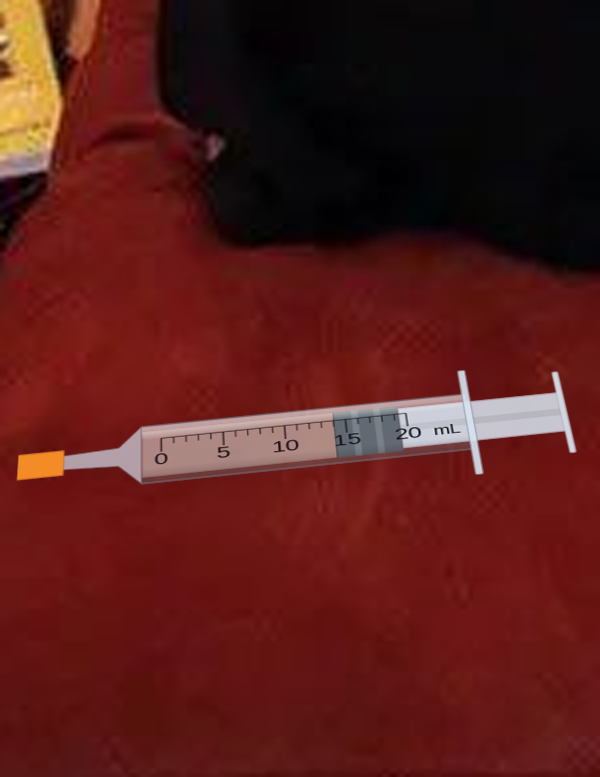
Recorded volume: 14 (mL)
